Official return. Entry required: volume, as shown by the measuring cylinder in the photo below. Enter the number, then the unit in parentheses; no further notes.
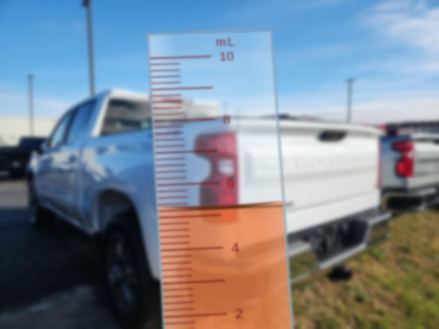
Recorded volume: 5.2 (mL)
